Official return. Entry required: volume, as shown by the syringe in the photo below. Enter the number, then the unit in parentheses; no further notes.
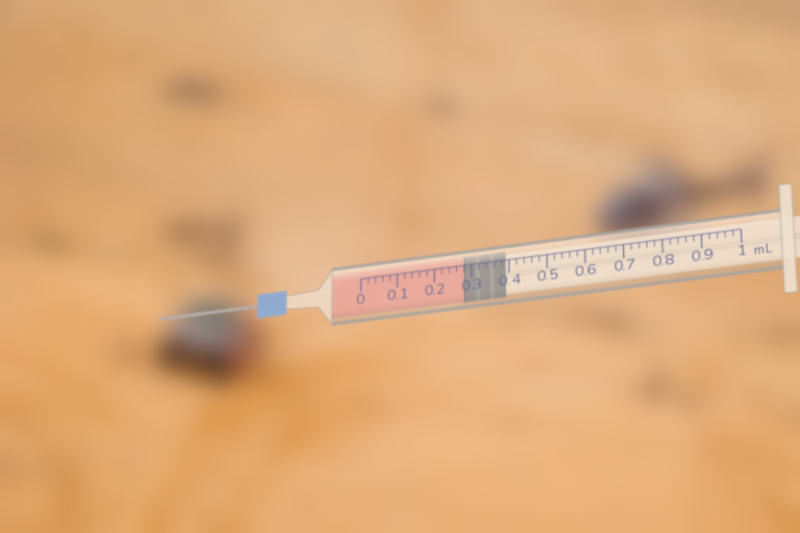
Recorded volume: 0.28 (mL)
